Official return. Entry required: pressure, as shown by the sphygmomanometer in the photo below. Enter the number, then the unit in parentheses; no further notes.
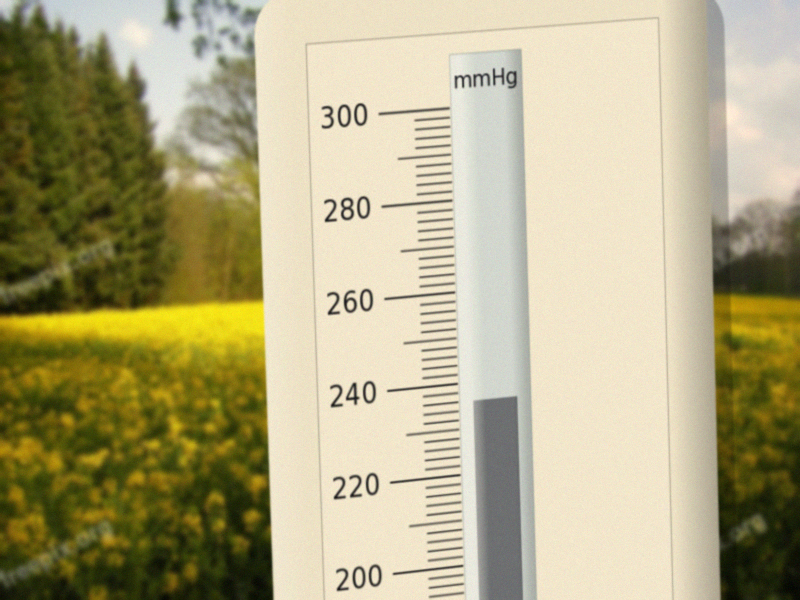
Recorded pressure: 236 (mmHg)
